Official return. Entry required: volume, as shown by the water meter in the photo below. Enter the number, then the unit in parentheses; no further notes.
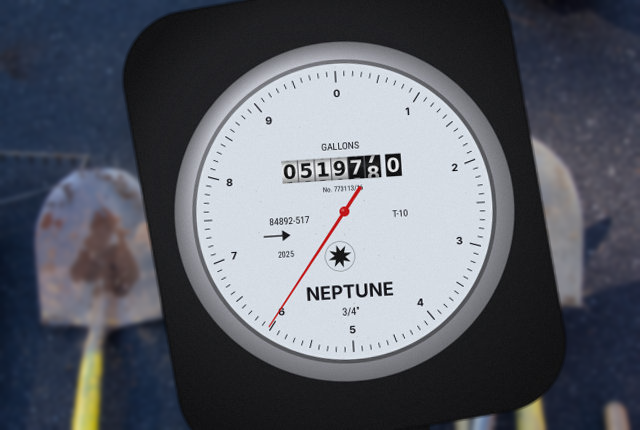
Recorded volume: 519776.0 (gal)
